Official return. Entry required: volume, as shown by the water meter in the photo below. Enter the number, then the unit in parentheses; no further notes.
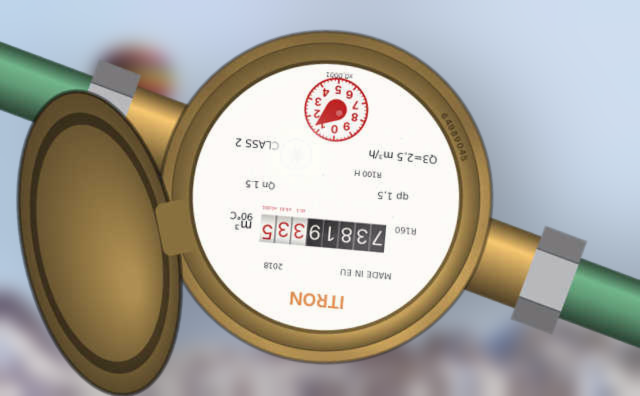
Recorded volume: 73819.3351 (m³)
